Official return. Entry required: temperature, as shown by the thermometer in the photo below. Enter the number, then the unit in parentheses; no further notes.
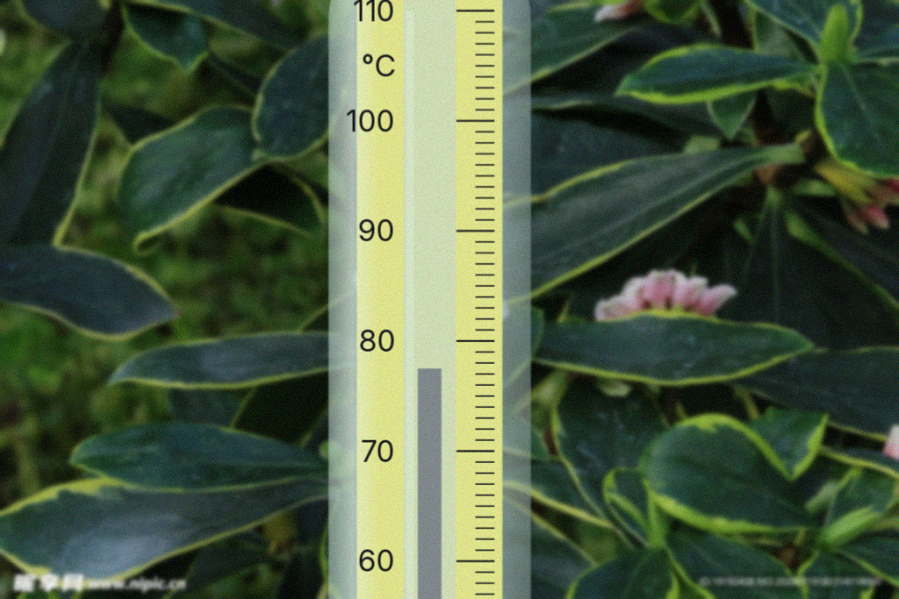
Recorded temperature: 77.5 (°C)
